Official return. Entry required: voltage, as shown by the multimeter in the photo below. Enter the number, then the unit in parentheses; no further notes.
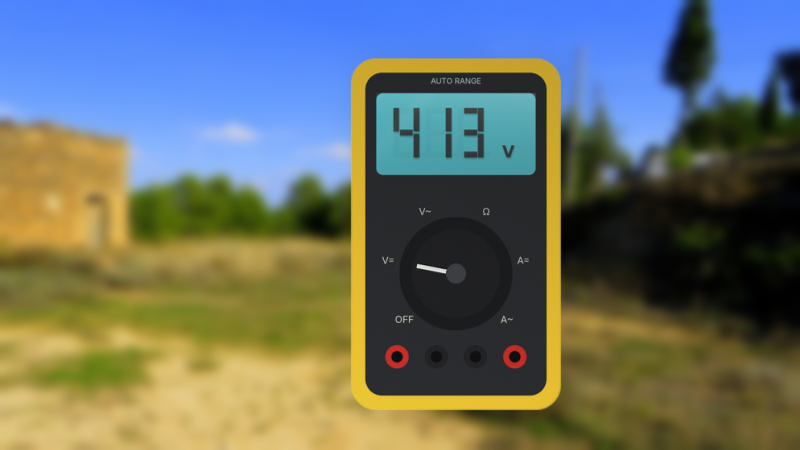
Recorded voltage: 413 (V)
